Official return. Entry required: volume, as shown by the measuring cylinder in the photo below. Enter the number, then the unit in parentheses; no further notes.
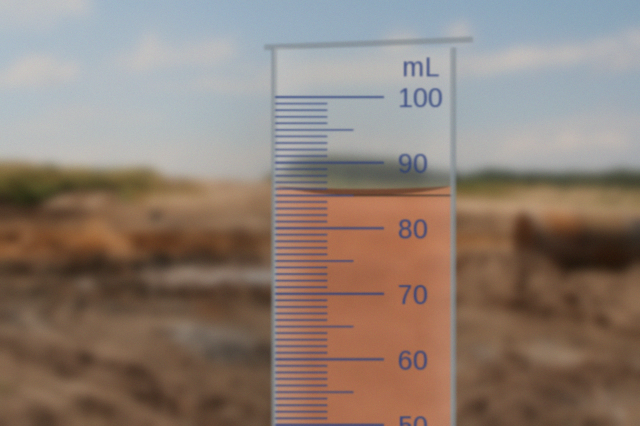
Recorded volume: 85 (mL)
